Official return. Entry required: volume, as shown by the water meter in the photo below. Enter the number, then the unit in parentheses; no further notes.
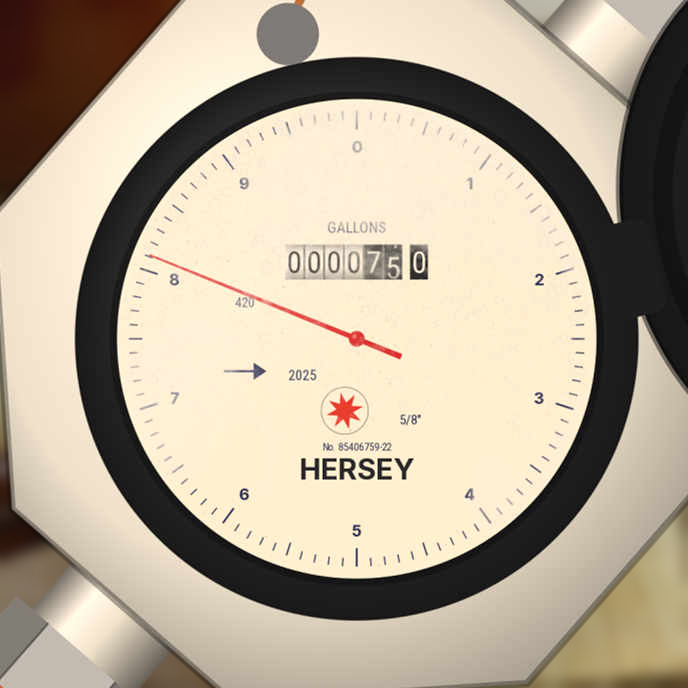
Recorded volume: 748.1 (gal)
